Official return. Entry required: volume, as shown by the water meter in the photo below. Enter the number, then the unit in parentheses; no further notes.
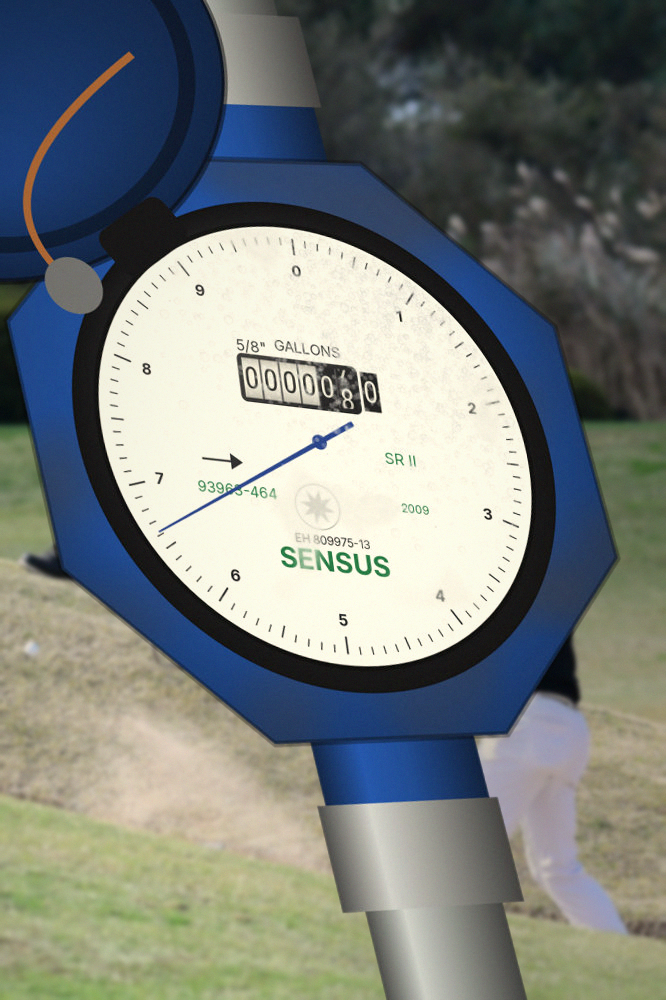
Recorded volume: 76.6 (gal)
